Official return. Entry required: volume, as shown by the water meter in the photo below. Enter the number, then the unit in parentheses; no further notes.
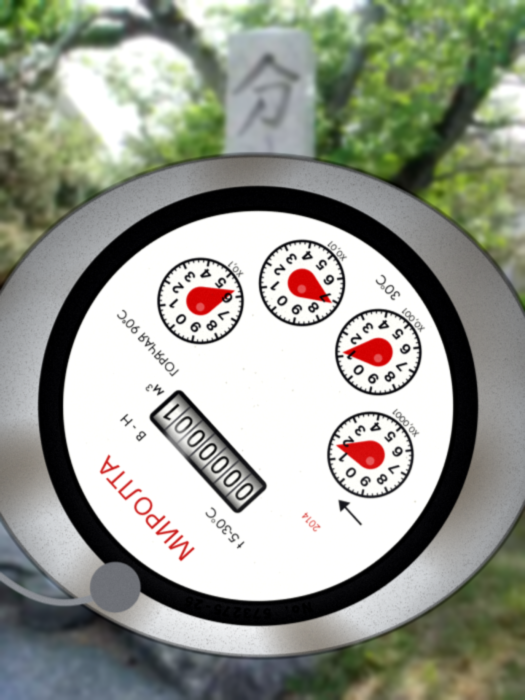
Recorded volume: 1.5711 (m³)
